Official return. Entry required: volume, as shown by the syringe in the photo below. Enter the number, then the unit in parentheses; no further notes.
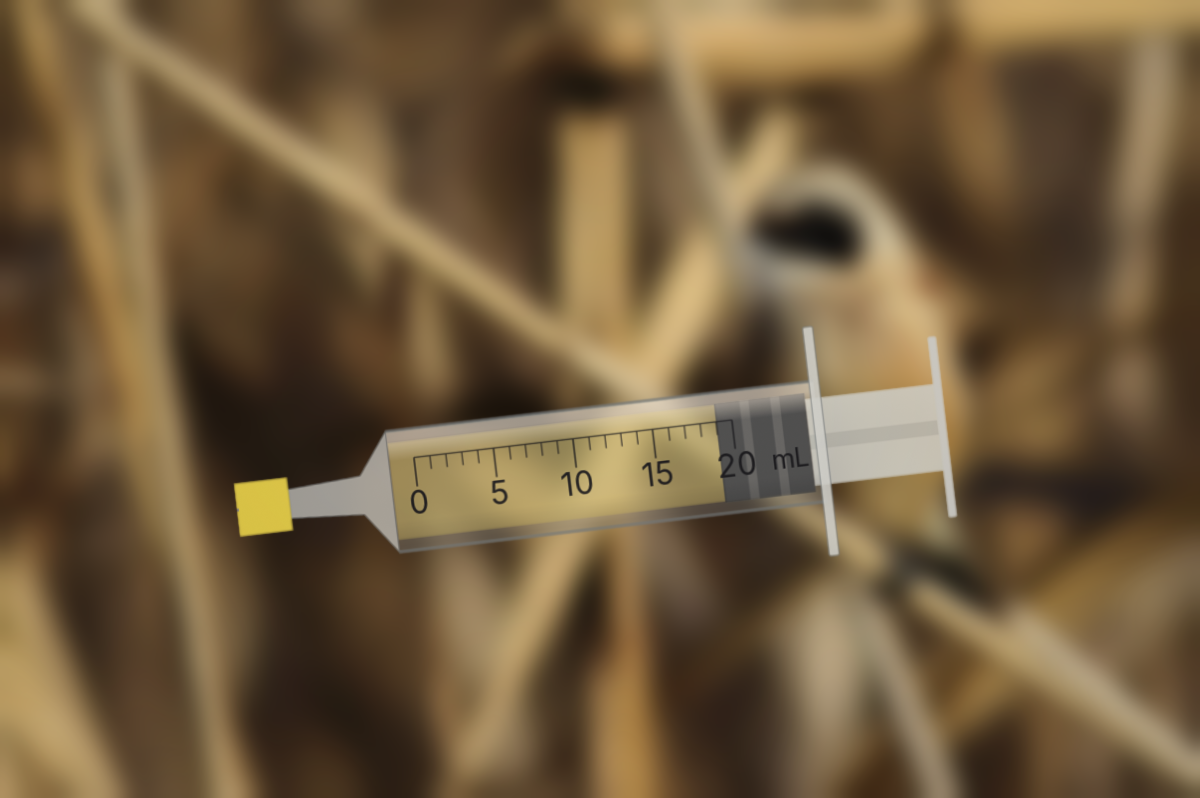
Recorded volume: 19 (mL)
